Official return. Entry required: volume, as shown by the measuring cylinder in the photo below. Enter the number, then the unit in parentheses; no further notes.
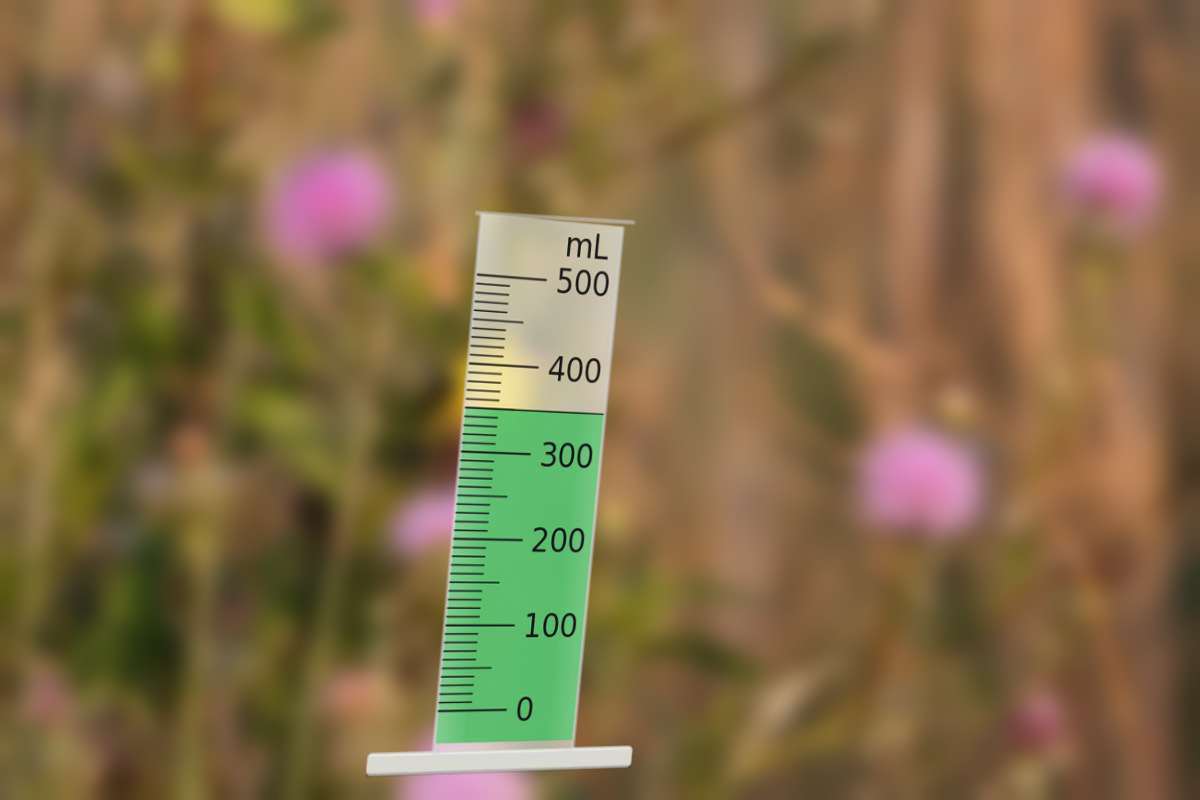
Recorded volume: 350 (mL)
